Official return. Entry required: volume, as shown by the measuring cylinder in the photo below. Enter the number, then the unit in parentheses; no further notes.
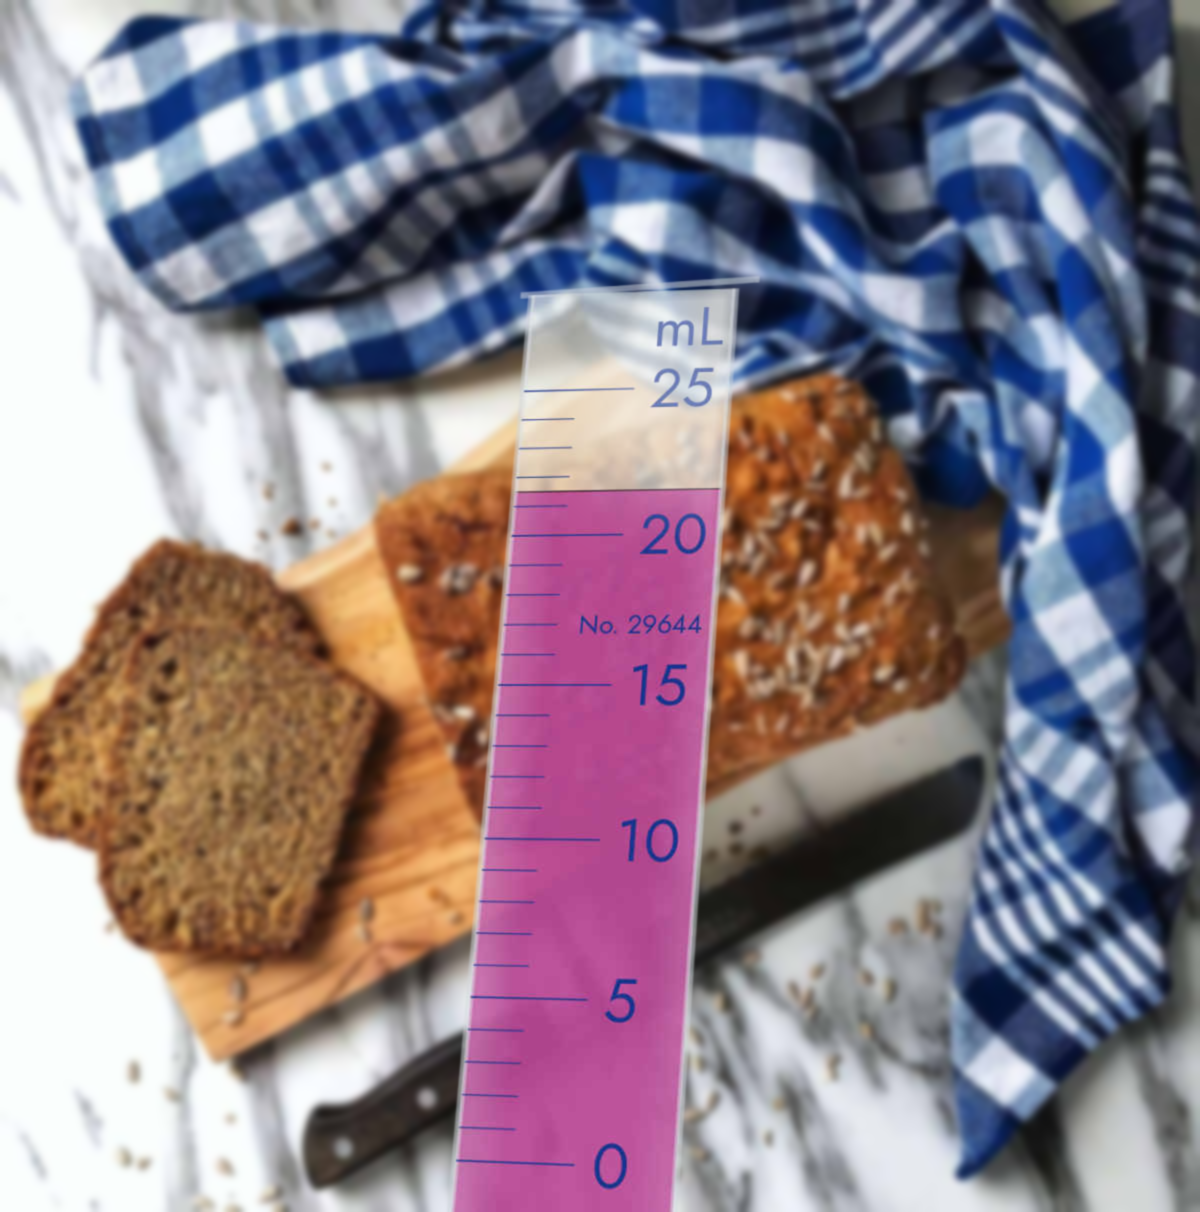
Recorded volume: 21.5 (mL)
